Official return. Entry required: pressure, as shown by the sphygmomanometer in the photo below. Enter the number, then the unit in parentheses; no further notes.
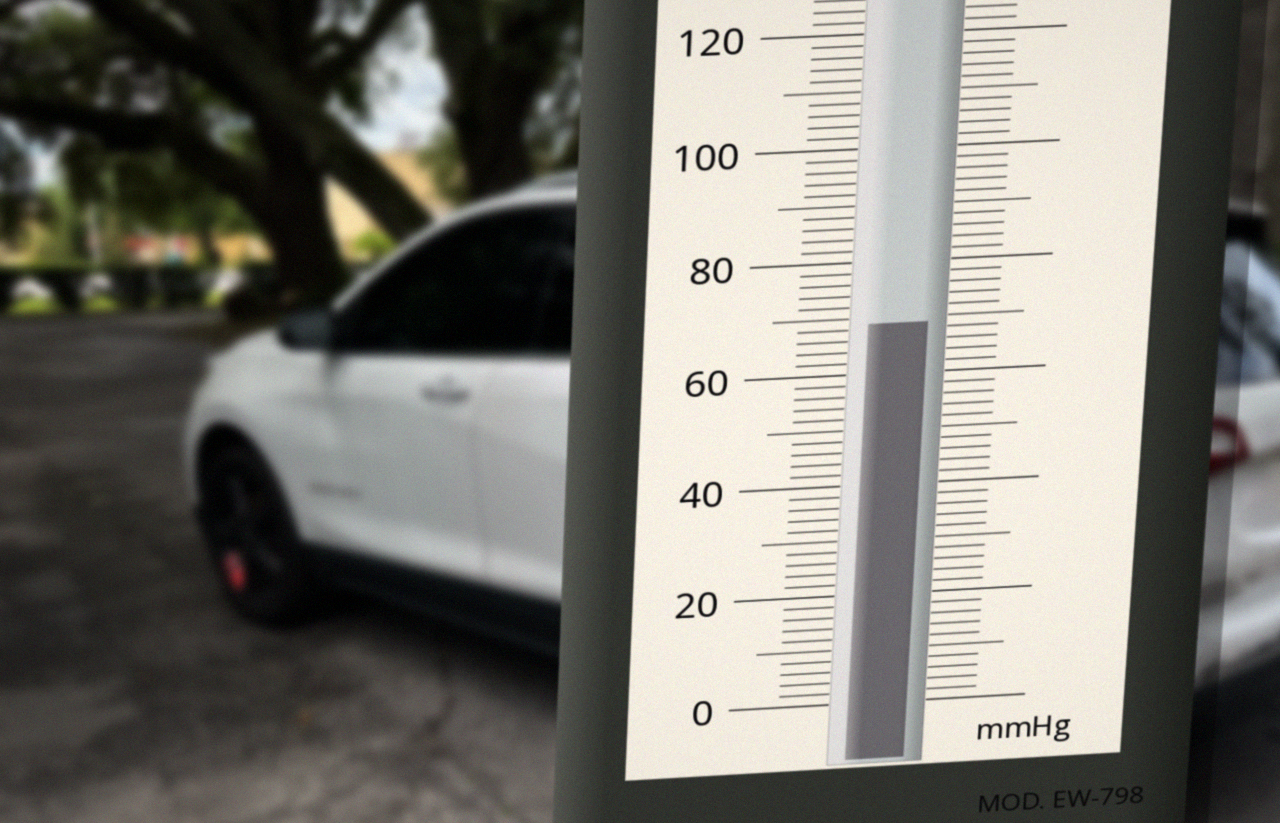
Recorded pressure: 69 (mmHg)
